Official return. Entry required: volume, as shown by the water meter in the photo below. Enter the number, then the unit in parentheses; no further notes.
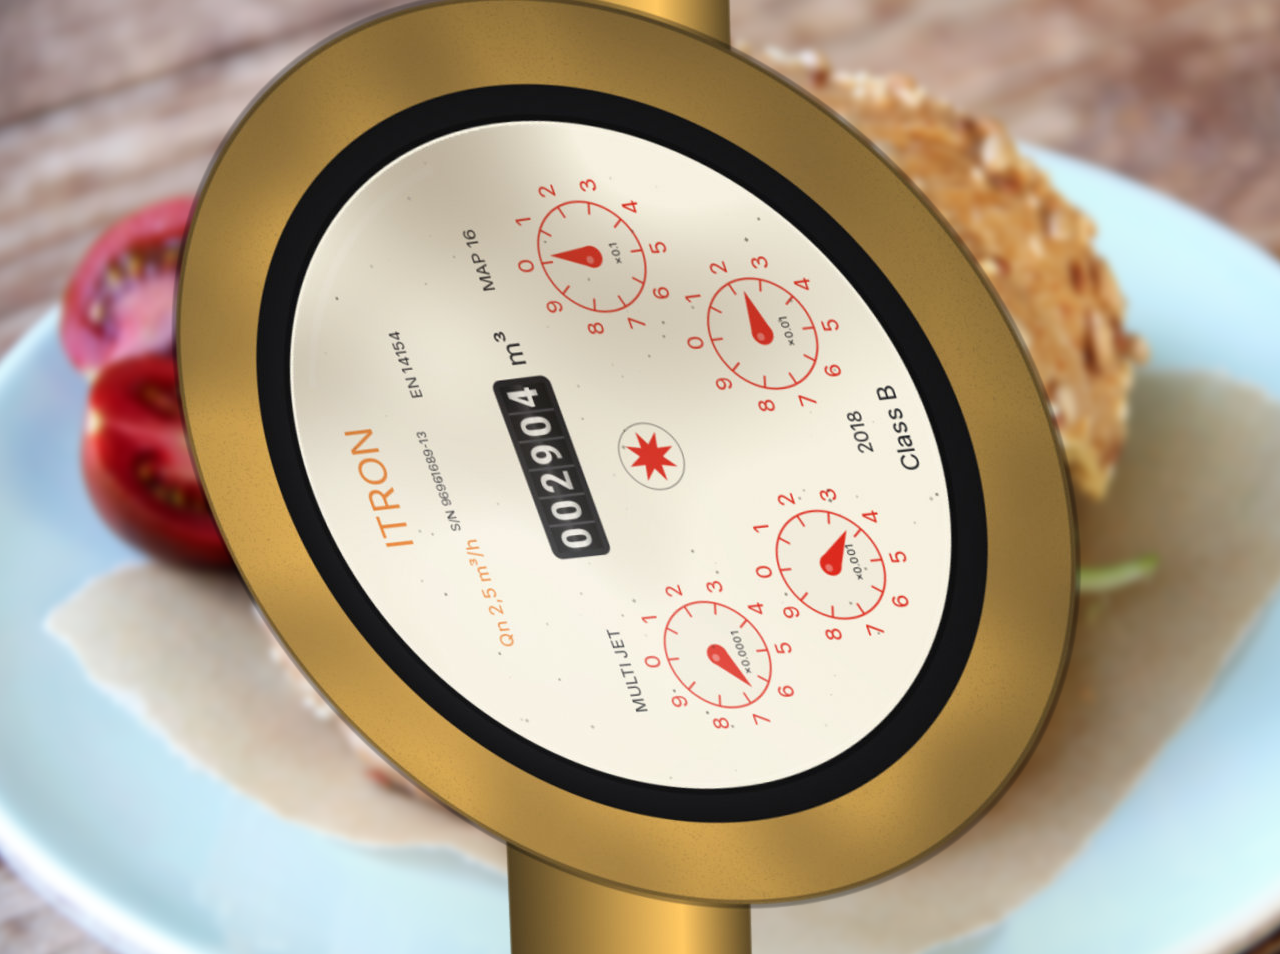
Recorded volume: 2904.0236 (m³)
